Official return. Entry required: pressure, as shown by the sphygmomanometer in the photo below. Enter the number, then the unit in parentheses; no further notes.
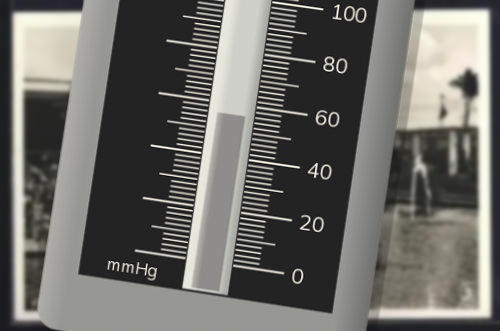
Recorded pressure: 56 (mmHg)
